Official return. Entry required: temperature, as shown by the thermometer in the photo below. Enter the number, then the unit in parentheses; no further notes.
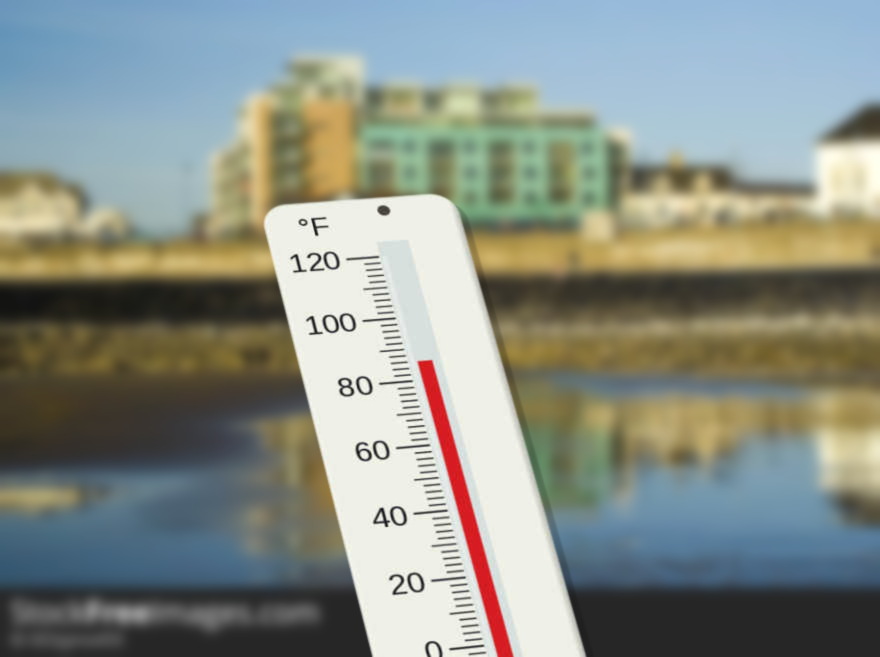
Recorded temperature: 86 (°F)
